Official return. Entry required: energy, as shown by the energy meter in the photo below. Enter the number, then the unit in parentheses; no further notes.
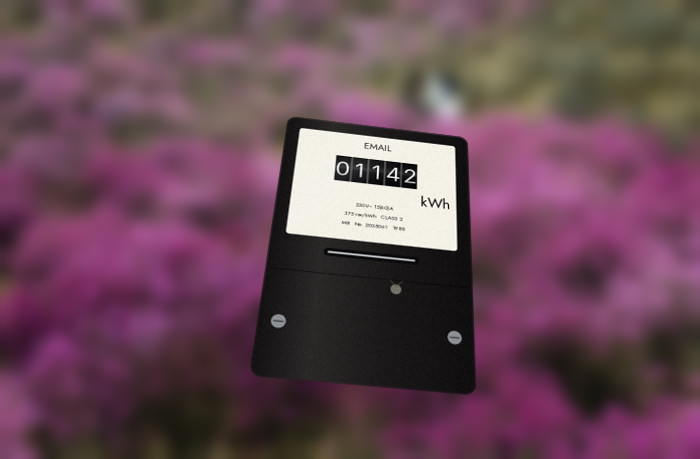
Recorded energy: 1142 (kWh)
